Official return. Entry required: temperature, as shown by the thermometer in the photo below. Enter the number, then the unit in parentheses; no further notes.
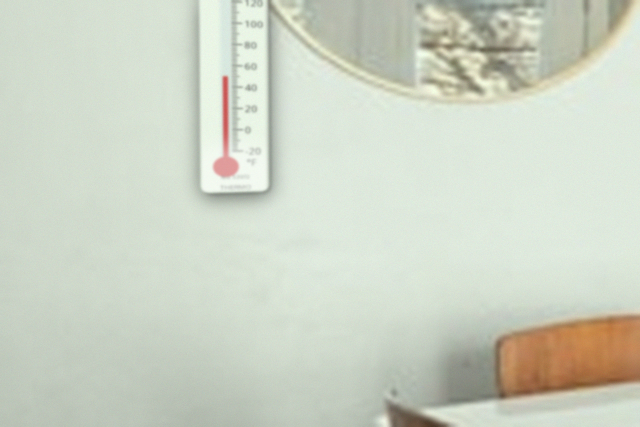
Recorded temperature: 50 (°F)
